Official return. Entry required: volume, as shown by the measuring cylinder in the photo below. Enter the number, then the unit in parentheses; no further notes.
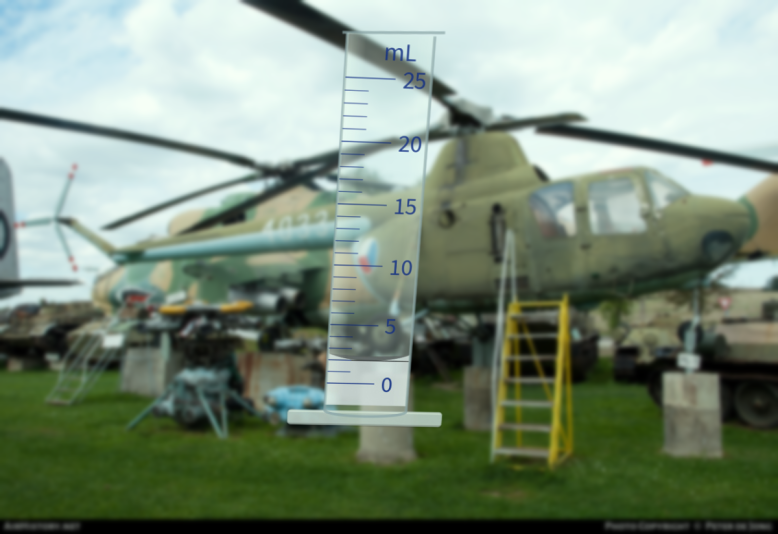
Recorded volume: 2 (mL)
